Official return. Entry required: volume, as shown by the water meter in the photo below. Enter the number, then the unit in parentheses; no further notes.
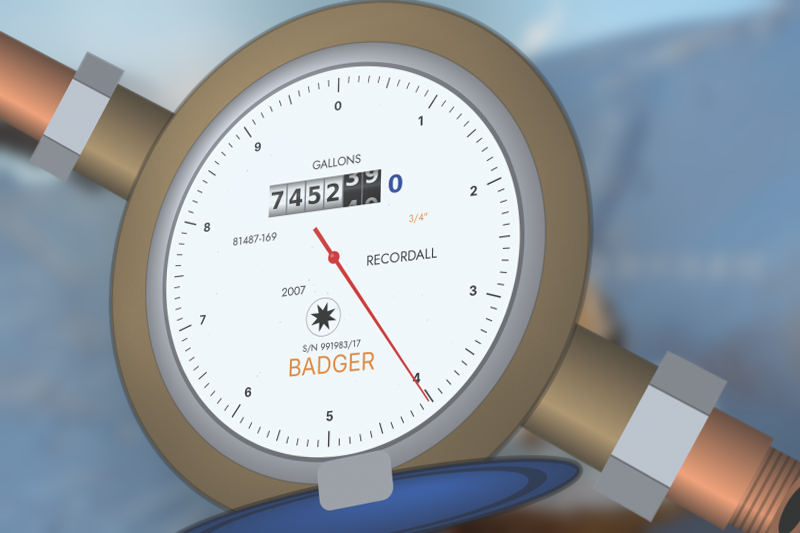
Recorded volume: 7452394.0 (gal)
